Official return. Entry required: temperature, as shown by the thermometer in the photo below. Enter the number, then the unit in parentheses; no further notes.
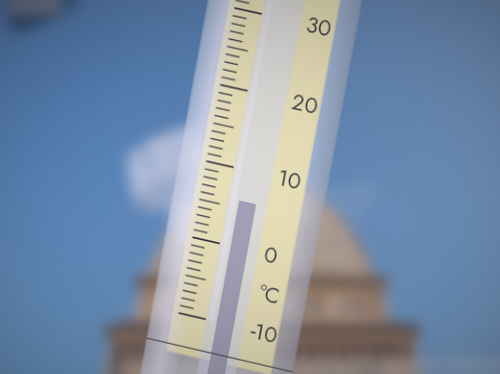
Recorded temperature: 6 (°C)
